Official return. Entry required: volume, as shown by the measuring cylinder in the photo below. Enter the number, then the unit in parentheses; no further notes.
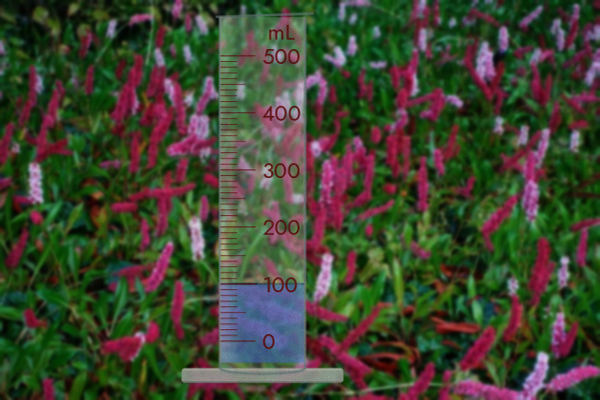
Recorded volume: 100 (mL)
